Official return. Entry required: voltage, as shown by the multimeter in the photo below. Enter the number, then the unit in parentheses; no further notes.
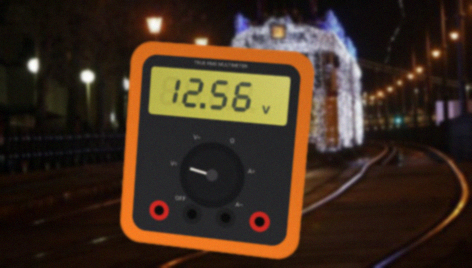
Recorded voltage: 12.56 (V)
